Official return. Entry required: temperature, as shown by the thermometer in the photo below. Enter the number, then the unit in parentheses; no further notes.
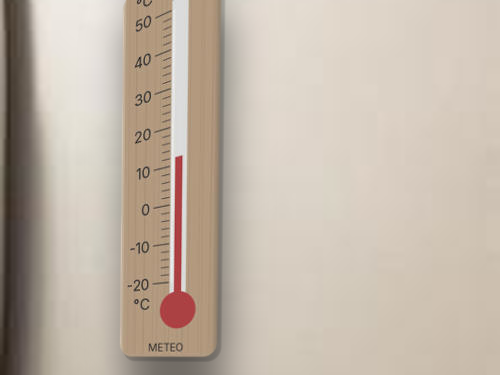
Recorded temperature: 12 (°C)
